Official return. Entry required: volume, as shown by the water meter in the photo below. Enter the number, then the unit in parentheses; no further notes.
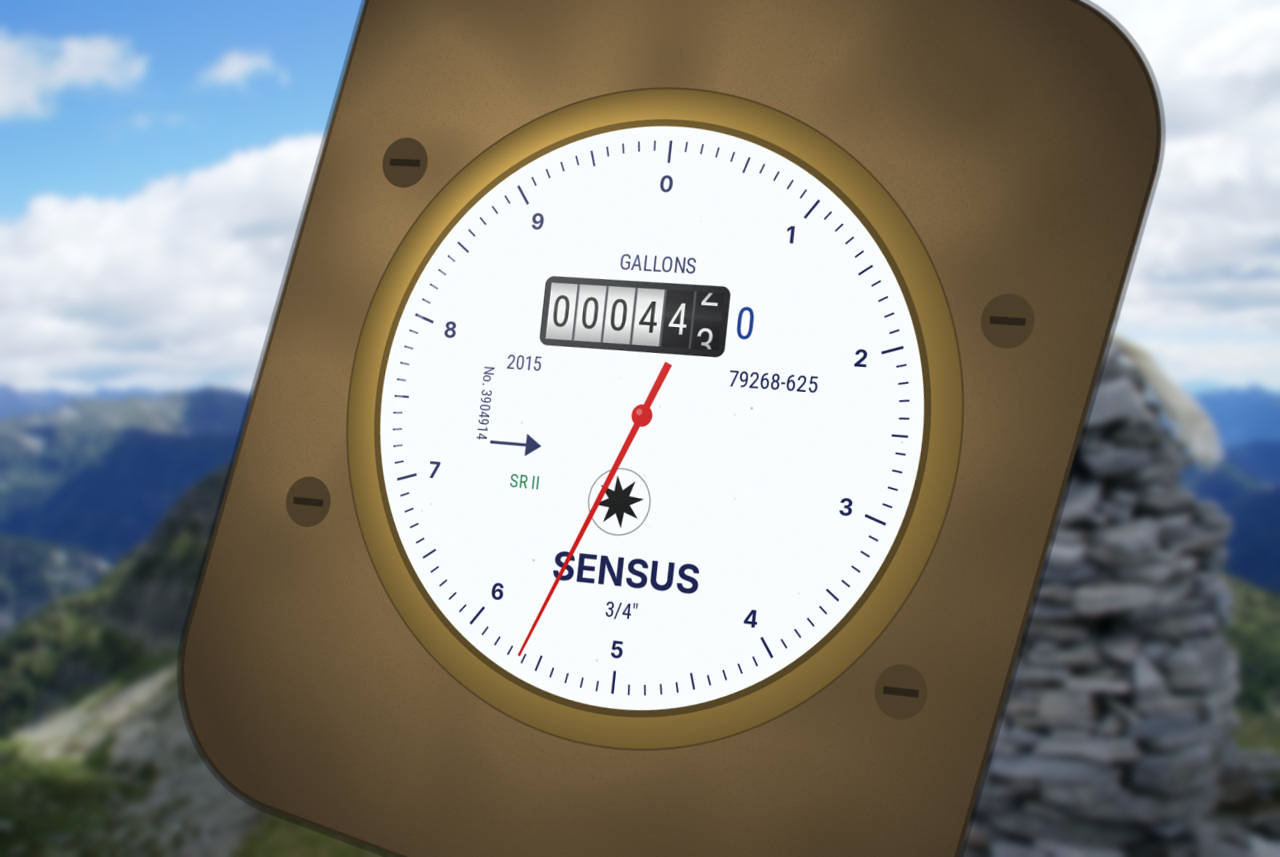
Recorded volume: 4425.6 (gal)
